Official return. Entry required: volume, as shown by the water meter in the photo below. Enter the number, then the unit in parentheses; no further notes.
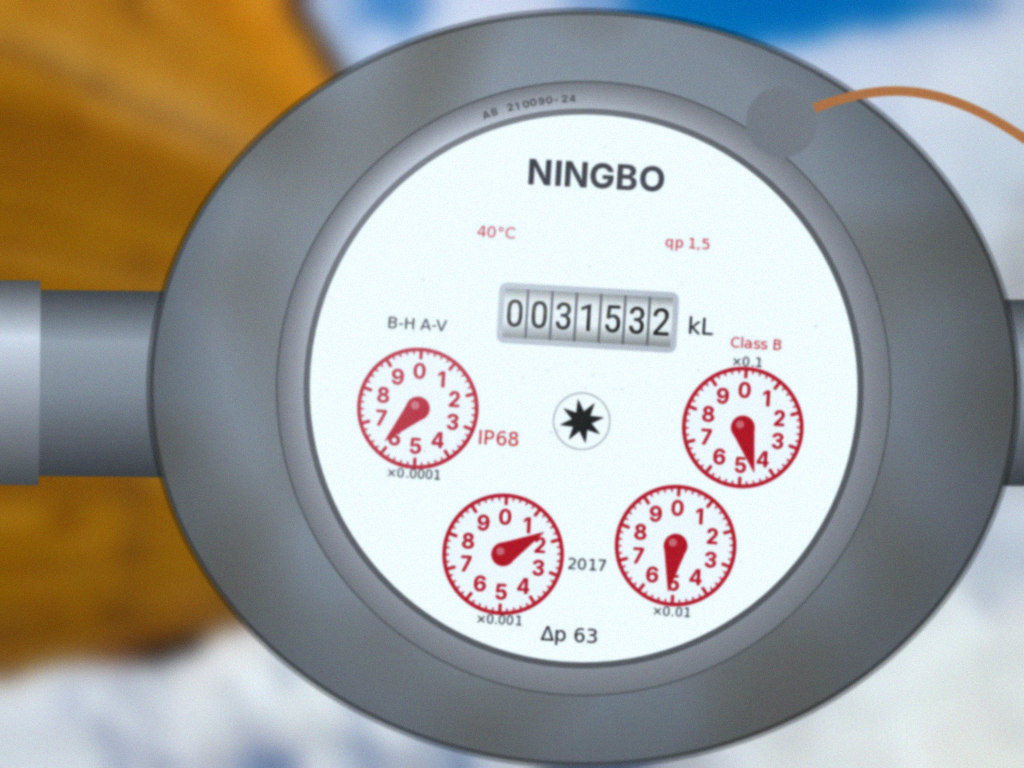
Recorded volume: 31532.4516 (kL)
